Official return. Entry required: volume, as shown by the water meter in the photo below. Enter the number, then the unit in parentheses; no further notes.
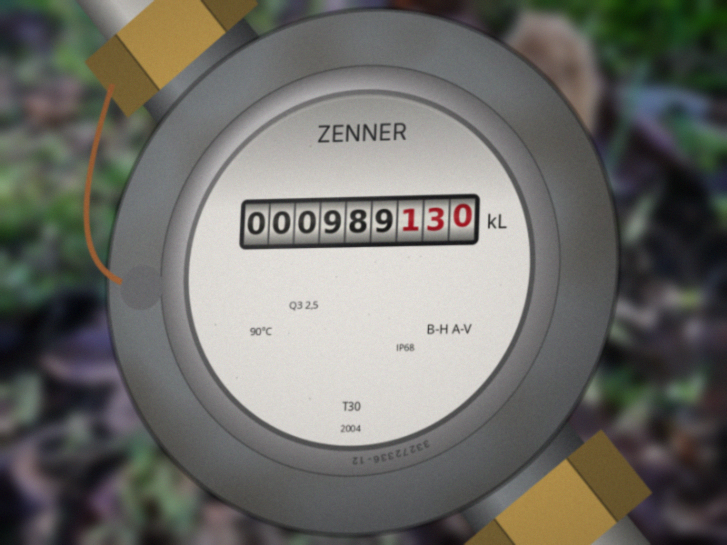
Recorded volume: 989.130 (kL)
